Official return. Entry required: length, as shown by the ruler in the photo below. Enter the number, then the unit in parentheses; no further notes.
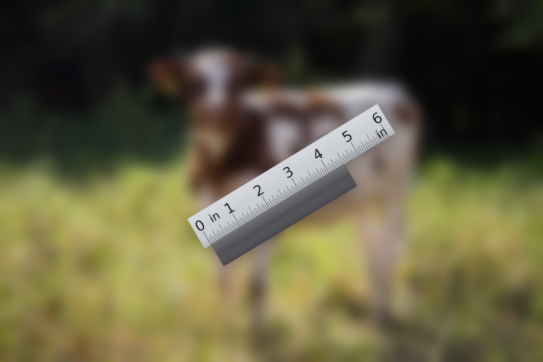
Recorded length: 4.5 (in)
